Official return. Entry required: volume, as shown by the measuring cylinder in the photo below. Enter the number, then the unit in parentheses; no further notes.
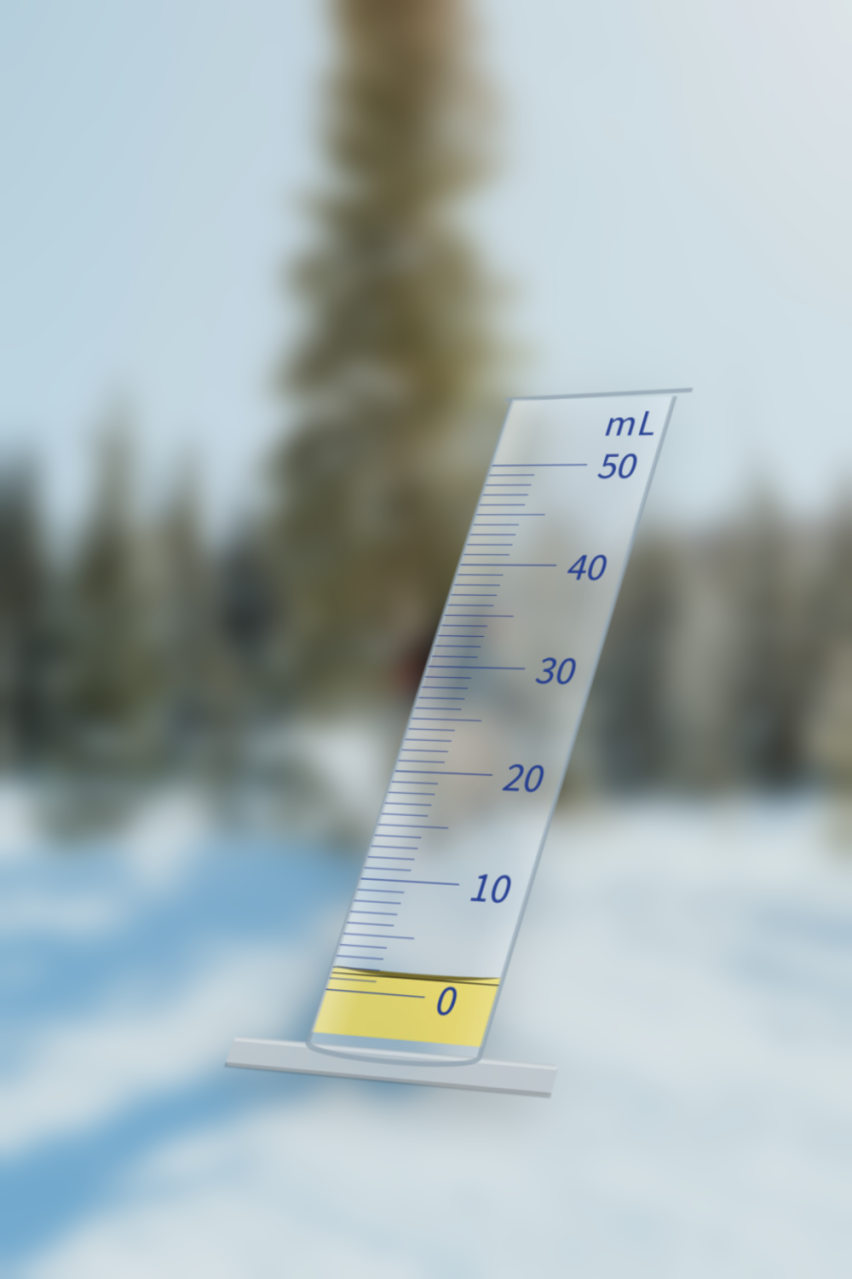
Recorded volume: 1.5 (mL)
